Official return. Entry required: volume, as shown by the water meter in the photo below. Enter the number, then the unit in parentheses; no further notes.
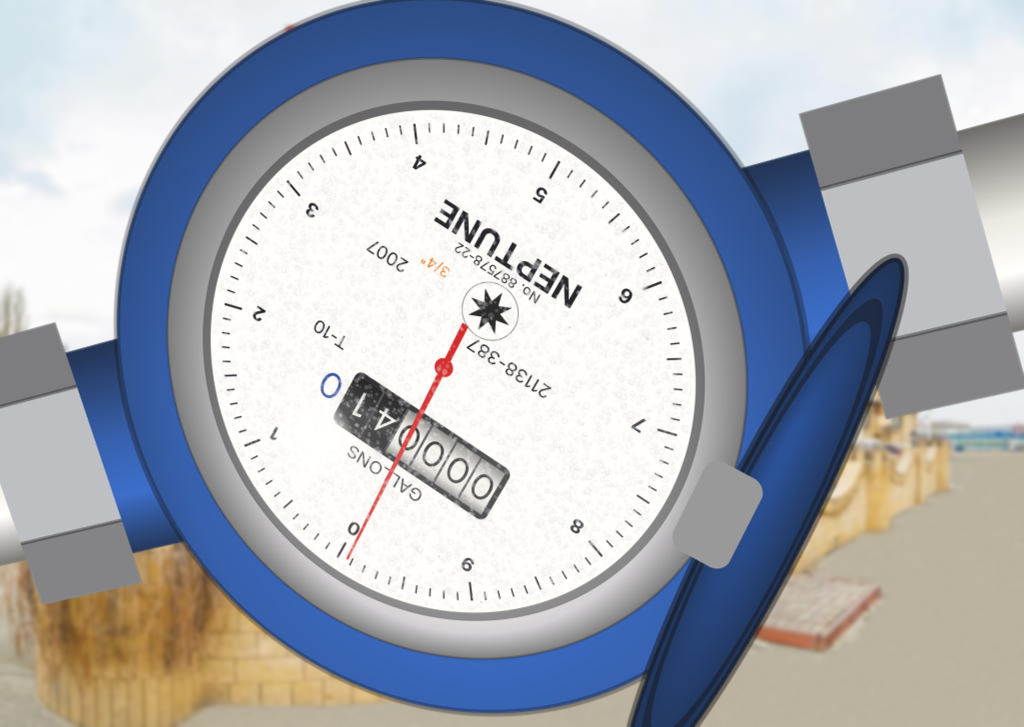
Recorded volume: 409.9 (gal)
